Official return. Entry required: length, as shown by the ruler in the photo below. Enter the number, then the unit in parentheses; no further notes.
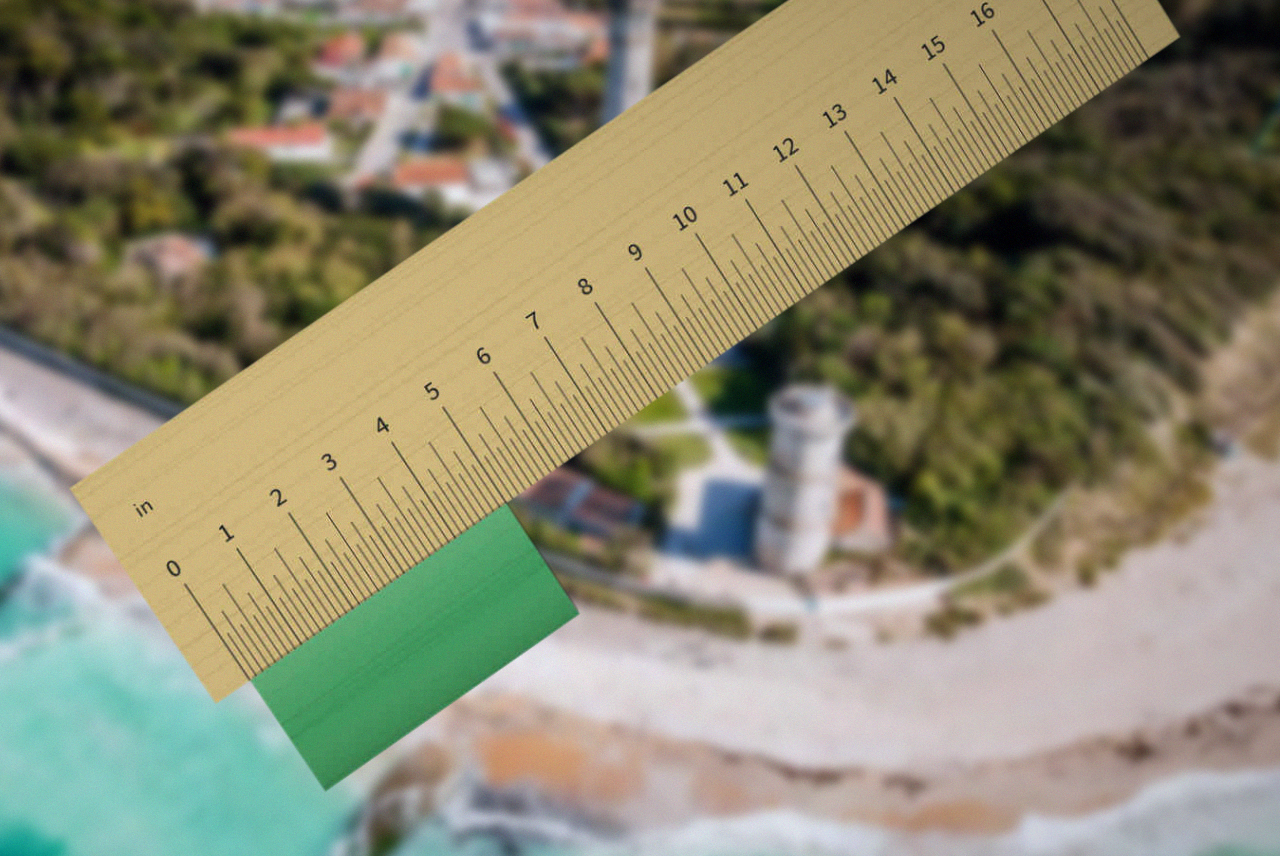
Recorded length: 5 (in)
